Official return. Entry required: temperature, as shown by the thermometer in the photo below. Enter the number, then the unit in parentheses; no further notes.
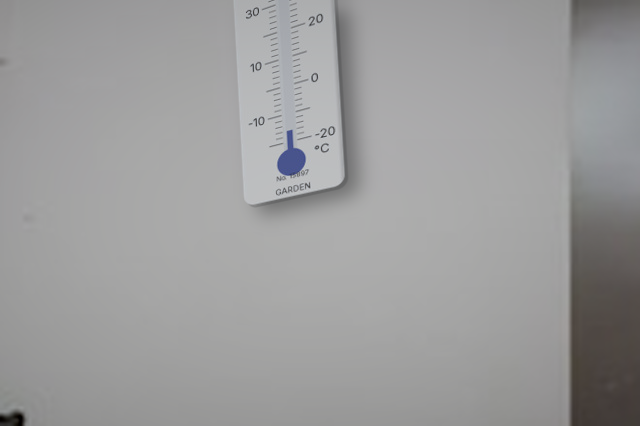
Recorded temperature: -16 (°C)
